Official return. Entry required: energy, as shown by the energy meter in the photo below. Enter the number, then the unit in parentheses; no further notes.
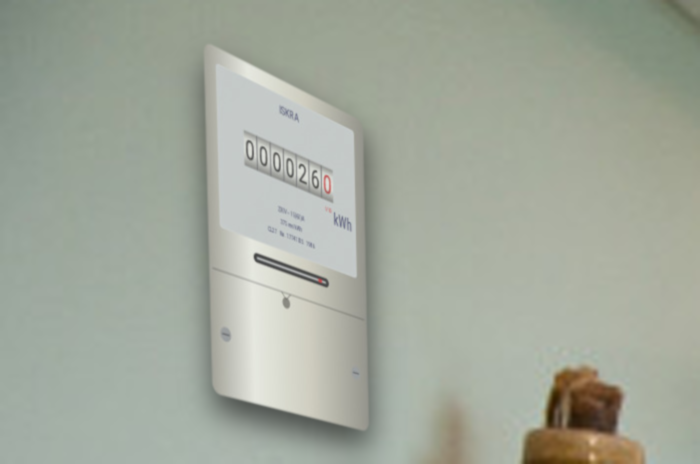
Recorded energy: 26.0 (kWh)
